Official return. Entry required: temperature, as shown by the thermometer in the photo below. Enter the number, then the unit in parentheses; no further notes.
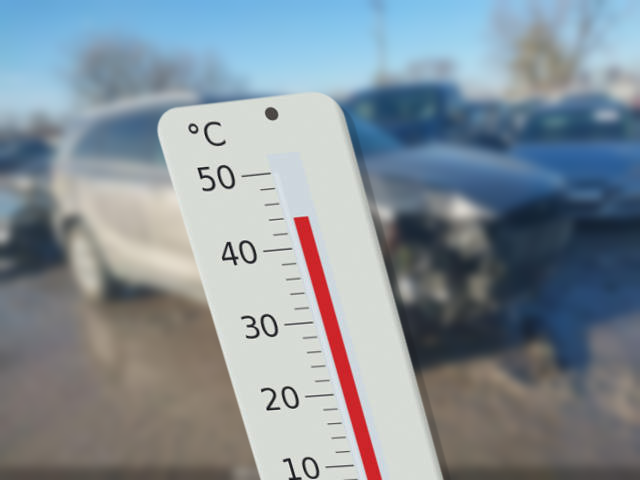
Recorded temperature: 44 (°C)
